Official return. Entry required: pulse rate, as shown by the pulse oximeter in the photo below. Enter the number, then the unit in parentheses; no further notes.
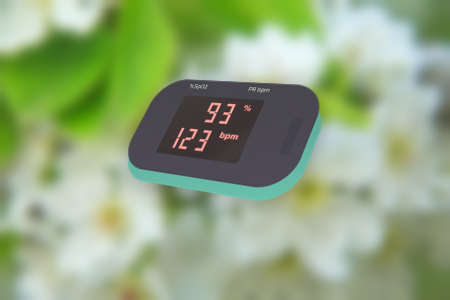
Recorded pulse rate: 123 (bpm)
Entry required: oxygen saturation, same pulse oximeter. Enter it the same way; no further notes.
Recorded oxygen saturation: 93 (%)
